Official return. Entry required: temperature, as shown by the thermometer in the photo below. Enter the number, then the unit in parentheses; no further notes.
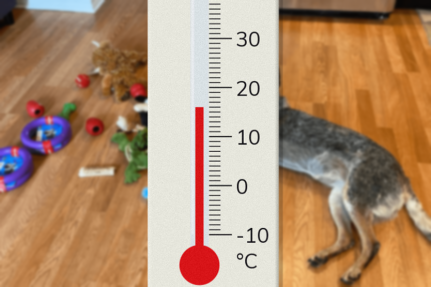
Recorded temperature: 16 (°C)
